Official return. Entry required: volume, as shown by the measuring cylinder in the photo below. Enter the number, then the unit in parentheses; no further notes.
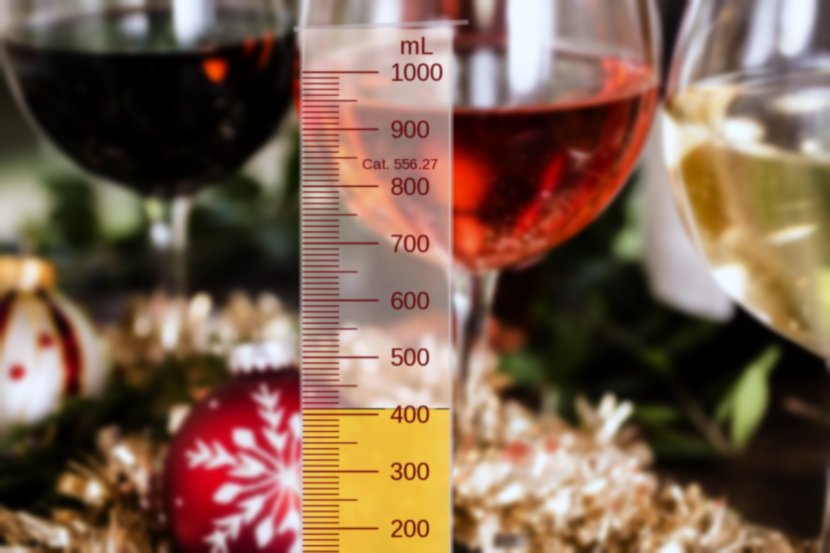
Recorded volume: 410 (mL)
